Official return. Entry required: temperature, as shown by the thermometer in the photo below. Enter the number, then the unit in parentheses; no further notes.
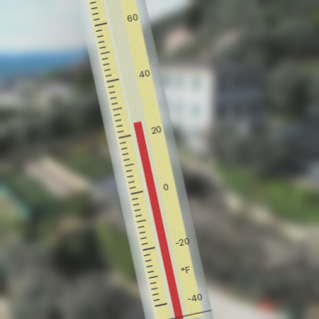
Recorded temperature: 24 (°F)
